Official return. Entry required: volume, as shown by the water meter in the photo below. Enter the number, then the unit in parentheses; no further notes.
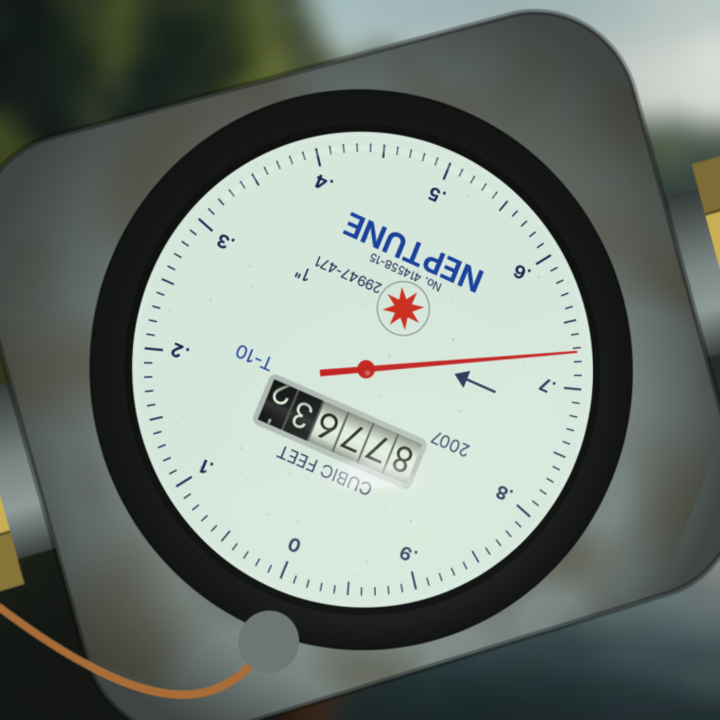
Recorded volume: 877631.67 (ft³)
